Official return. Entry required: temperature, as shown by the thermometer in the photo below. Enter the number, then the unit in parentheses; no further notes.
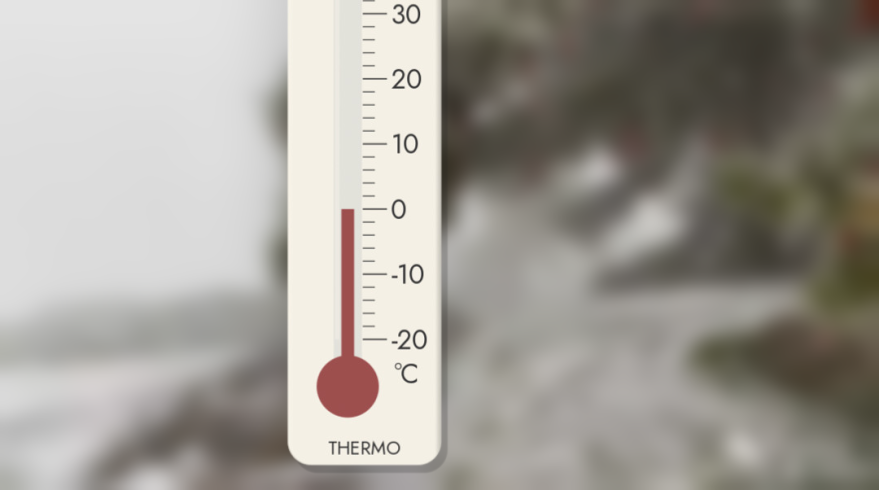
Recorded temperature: 0 (°C)
